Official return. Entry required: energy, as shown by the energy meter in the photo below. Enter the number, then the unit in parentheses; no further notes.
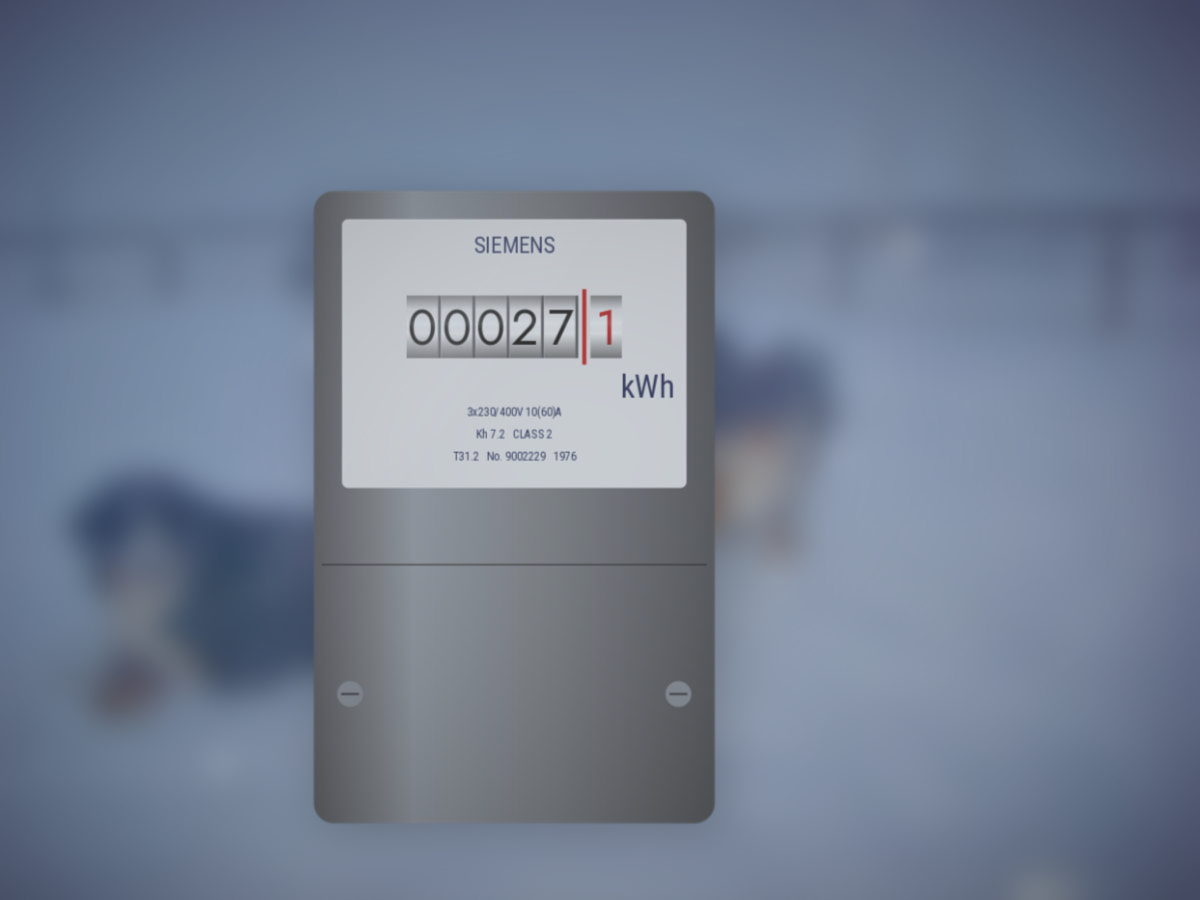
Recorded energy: 27.1 (kWh)
